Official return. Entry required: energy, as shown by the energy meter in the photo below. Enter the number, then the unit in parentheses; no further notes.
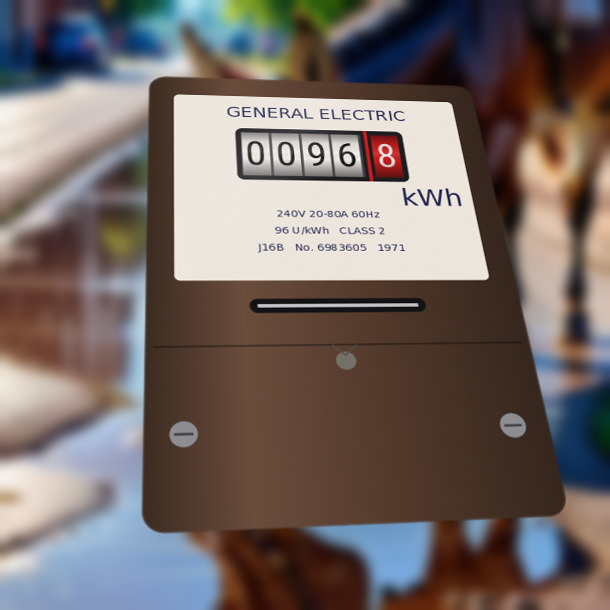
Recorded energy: 96.8 (kWh)
